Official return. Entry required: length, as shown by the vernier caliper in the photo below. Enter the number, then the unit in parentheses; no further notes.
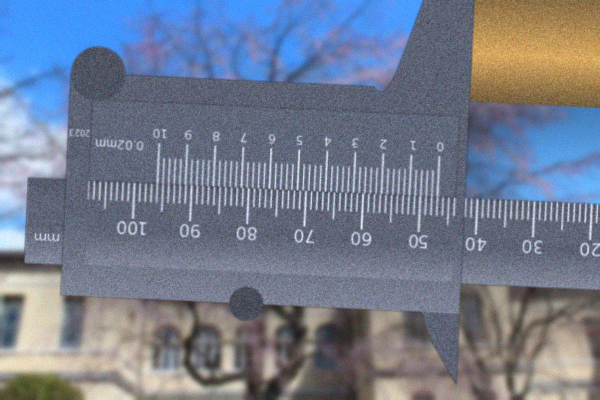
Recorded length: 47.0 (mm)
